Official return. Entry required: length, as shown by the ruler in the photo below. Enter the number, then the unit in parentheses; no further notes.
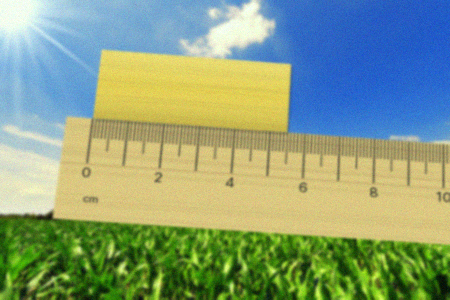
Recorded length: 5.5 (cm)
